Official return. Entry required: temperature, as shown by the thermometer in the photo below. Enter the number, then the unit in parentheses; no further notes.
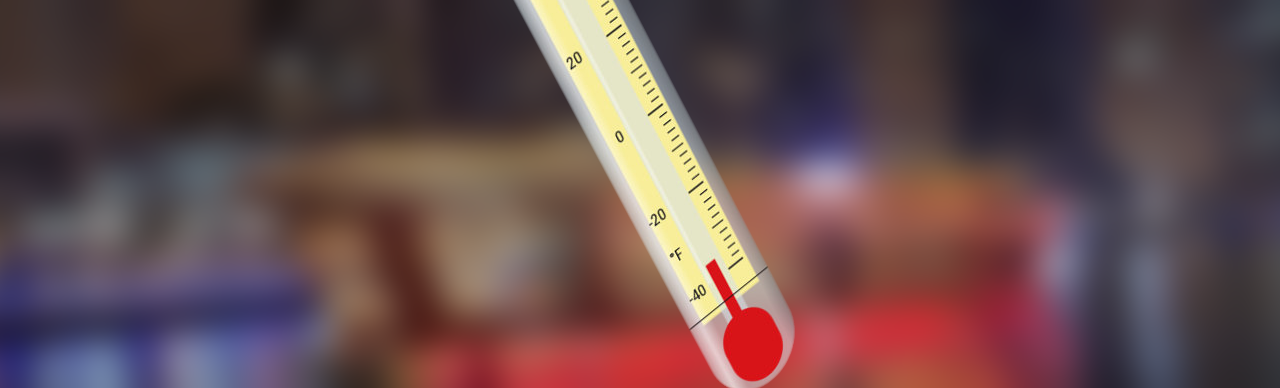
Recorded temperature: -36 (°F)
